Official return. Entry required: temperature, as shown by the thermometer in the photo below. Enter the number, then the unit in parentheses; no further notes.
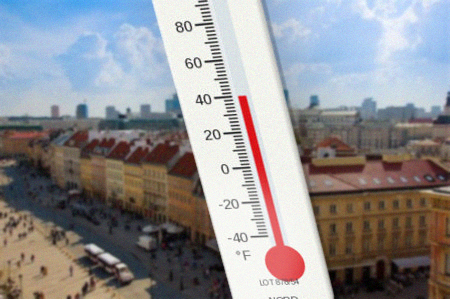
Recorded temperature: 40 (°F)
